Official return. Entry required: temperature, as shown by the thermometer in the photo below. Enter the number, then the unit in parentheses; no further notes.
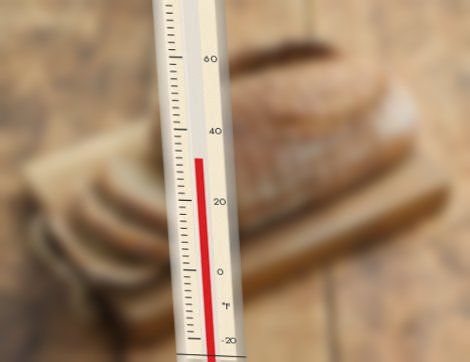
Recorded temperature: 32 (°F)
